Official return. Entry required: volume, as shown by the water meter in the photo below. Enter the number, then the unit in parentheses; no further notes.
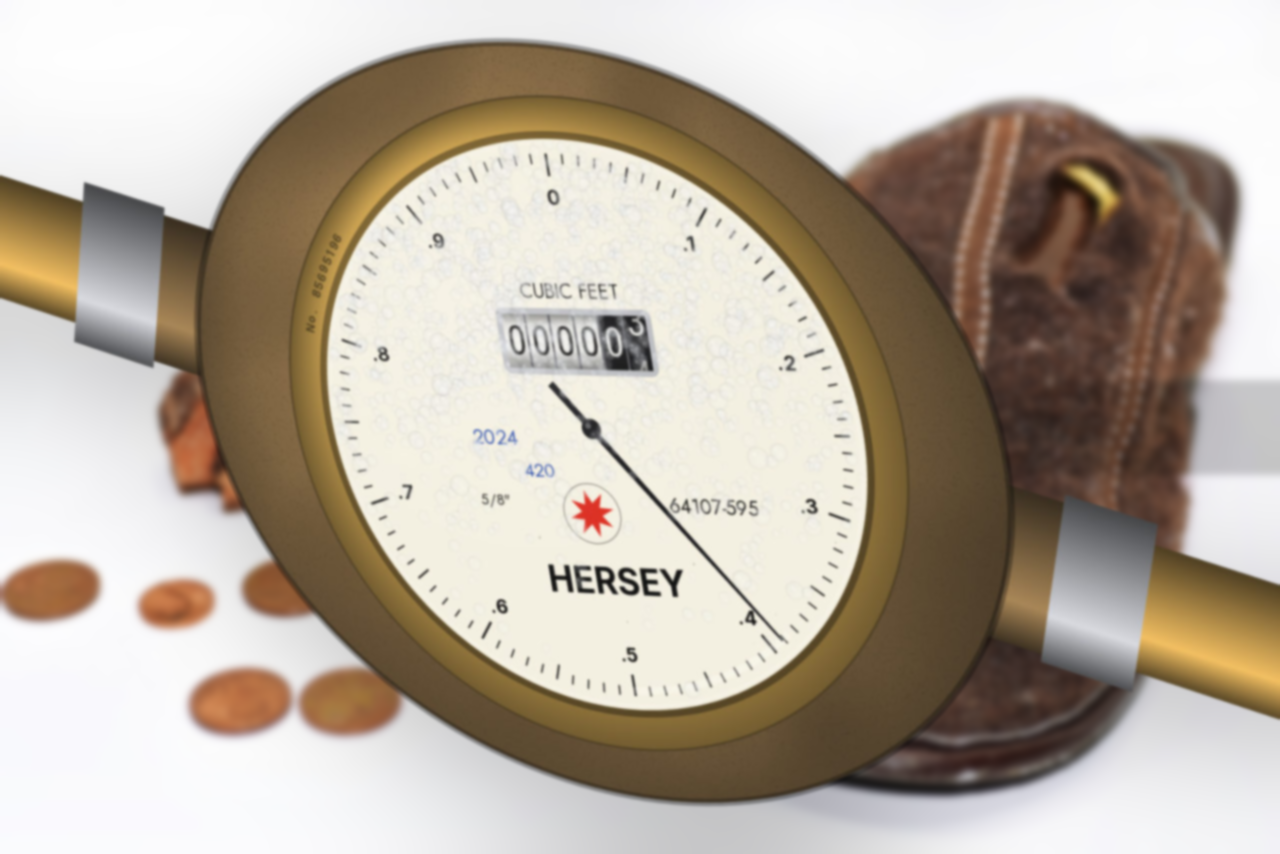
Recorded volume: 3.39 (ft³)
